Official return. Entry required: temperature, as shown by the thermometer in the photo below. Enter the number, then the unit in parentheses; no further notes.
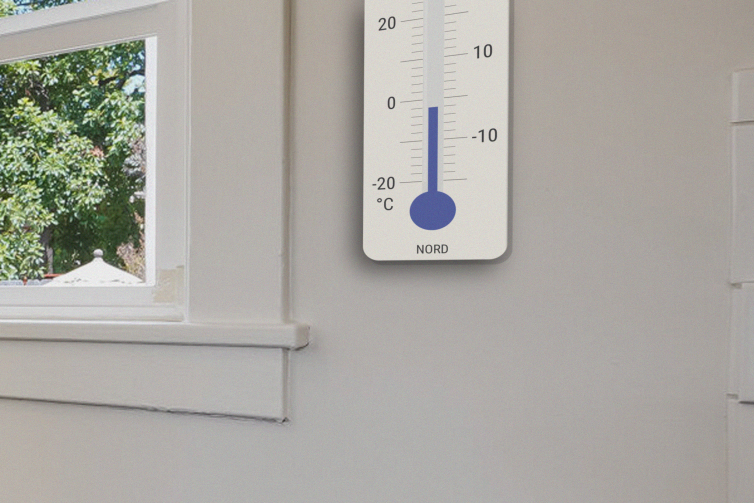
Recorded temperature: -2 (°C)
